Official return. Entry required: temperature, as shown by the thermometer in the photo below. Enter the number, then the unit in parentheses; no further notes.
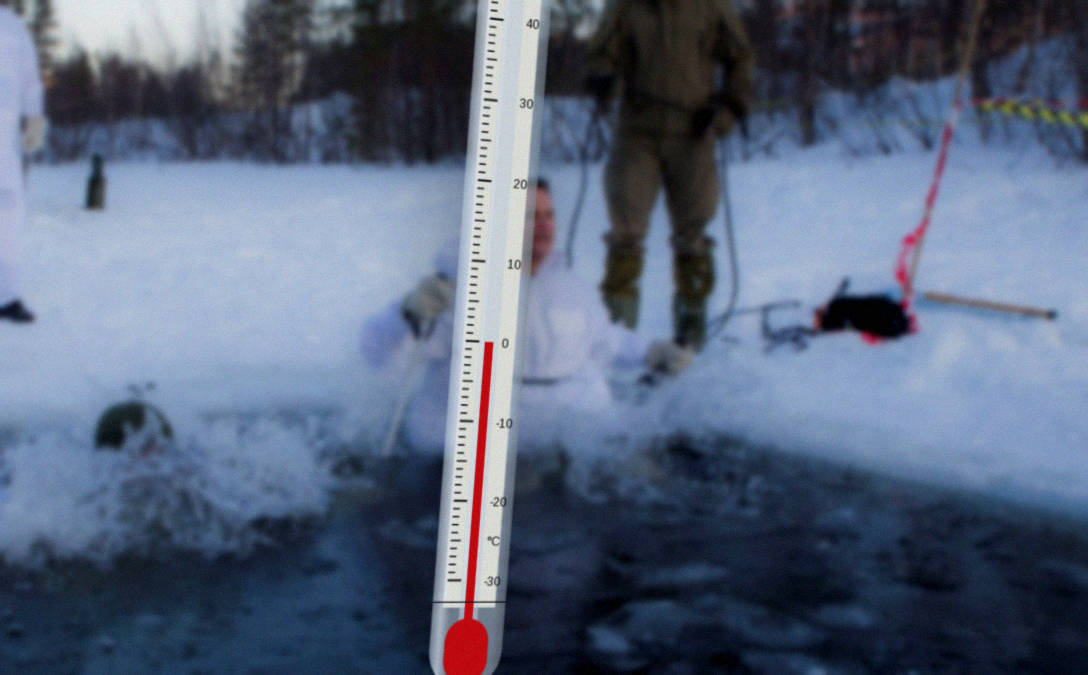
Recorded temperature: 0 (°C)
